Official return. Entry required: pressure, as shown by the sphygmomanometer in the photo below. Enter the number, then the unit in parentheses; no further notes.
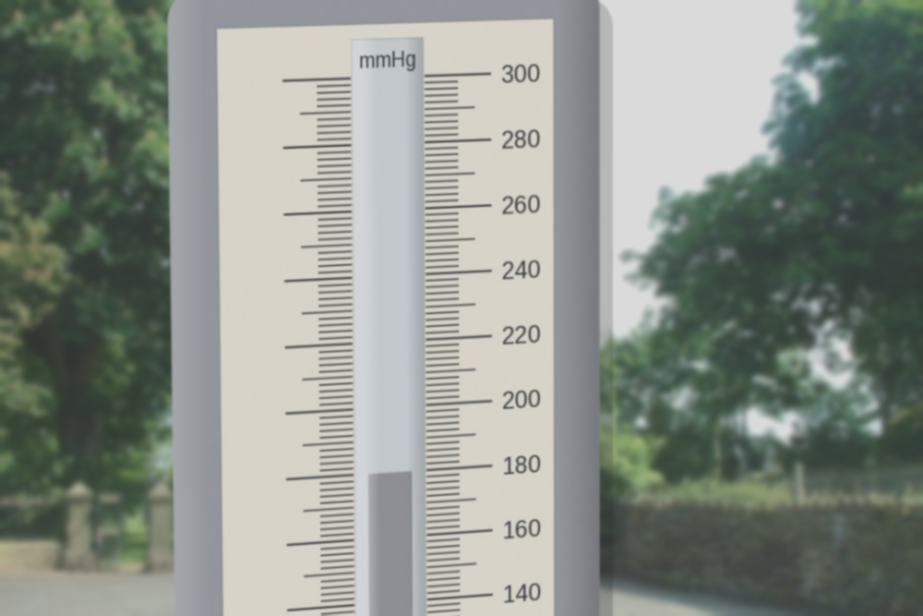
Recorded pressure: 180 (mmHg)
